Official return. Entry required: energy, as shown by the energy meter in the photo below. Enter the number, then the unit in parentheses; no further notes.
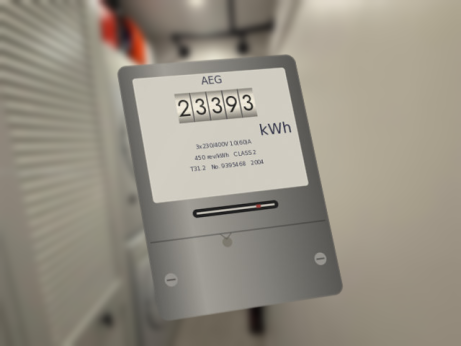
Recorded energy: 23393 (kWh)
